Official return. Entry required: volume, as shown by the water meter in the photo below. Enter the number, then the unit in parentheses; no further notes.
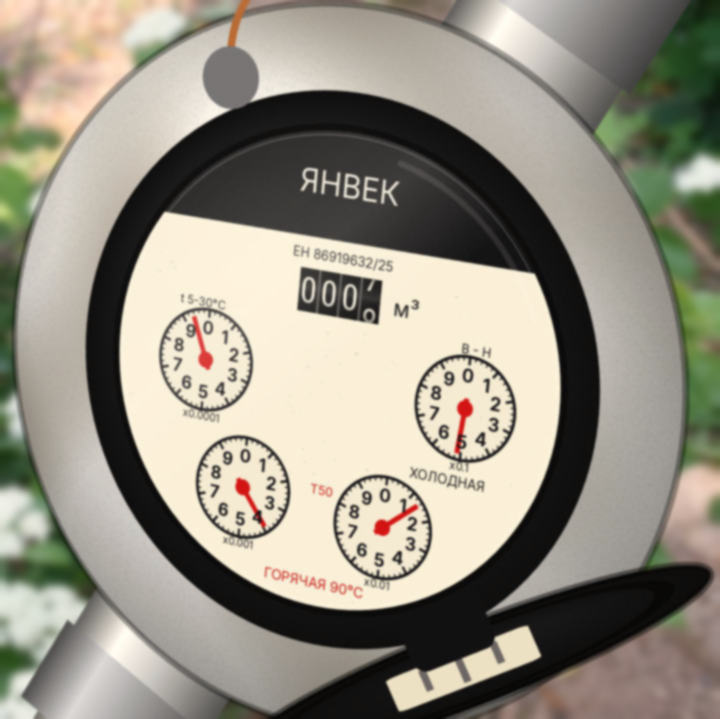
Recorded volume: 7.5139 (m³)
